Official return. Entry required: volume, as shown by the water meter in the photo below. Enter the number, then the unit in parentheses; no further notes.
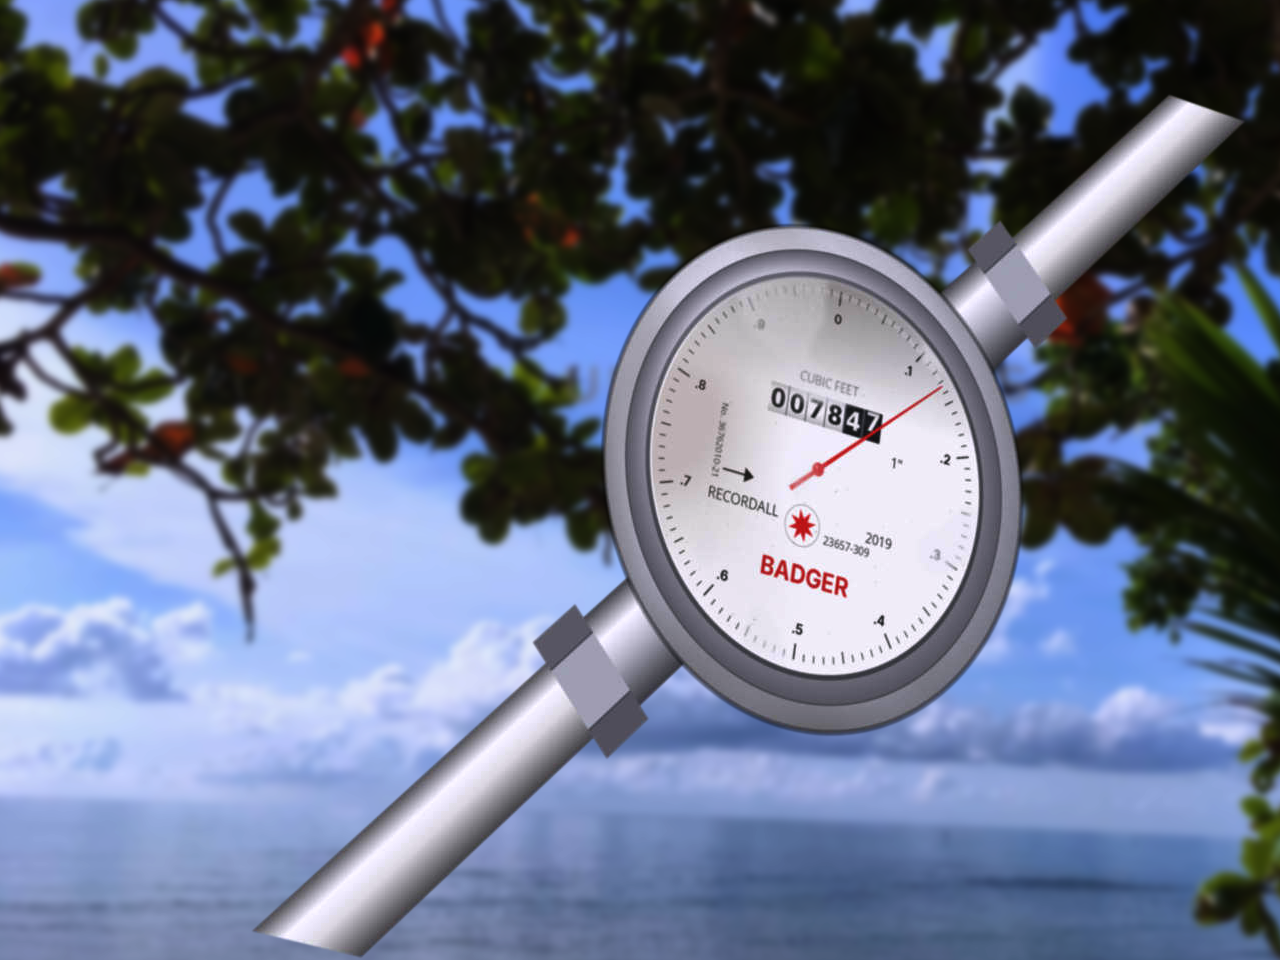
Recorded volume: 7847.13 (ft³)
